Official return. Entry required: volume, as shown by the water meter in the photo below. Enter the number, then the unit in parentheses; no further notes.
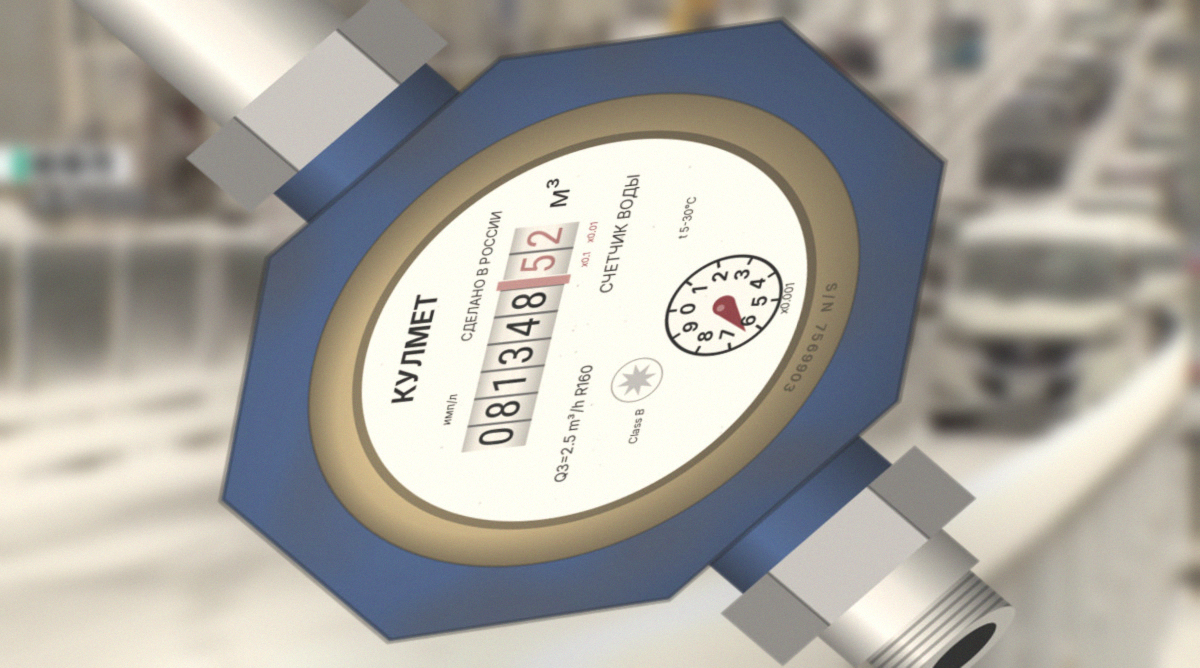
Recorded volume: 81348.526 (m³)
